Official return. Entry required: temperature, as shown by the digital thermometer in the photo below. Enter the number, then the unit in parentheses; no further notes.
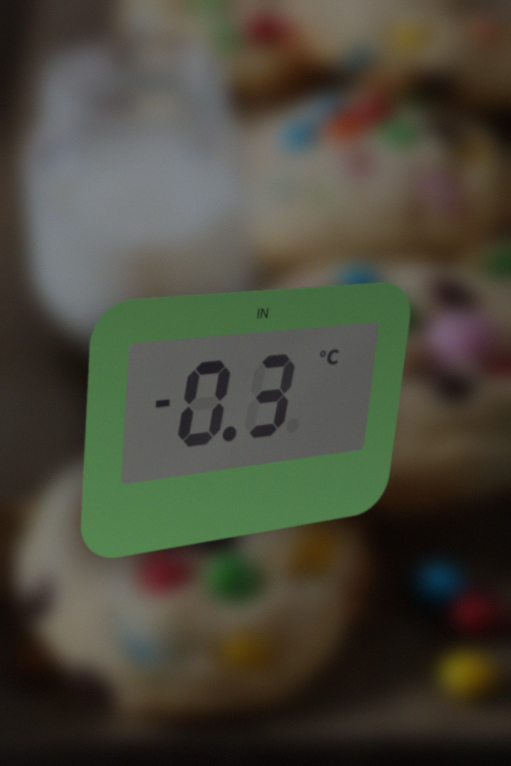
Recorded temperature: -0.3 (°C)
